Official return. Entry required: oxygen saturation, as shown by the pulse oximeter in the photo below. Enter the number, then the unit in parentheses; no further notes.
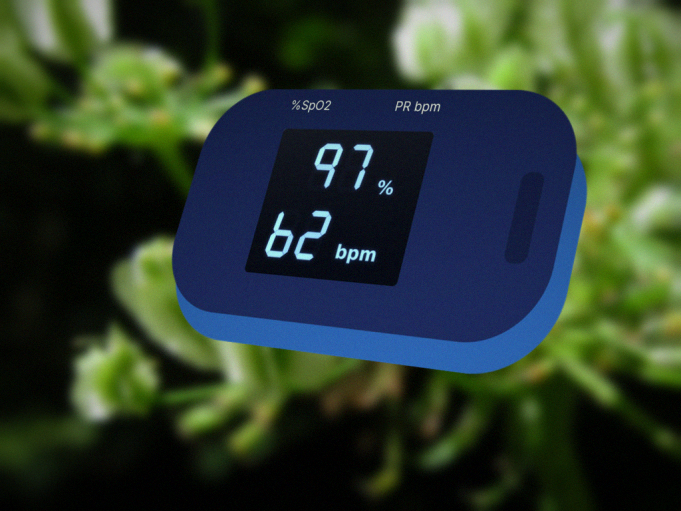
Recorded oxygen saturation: 97 (%)
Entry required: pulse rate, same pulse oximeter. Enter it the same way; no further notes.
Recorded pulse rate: 62 (bpm)
